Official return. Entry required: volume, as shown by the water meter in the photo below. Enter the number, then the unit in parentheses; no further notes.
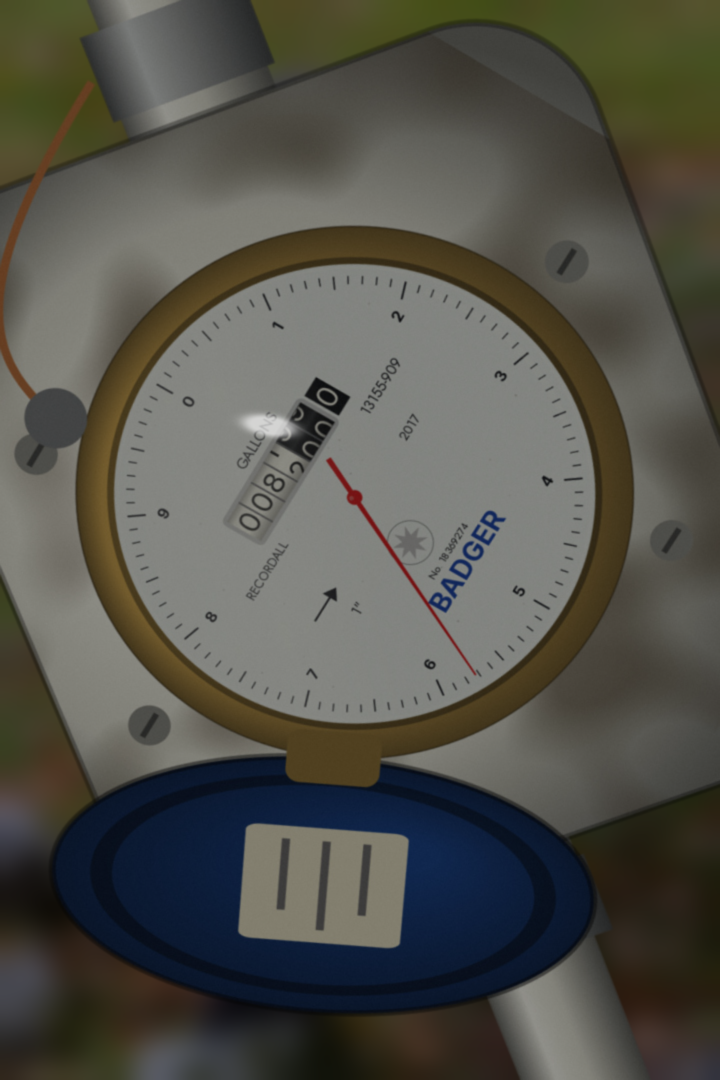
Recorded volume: 81995.7 (gal)
